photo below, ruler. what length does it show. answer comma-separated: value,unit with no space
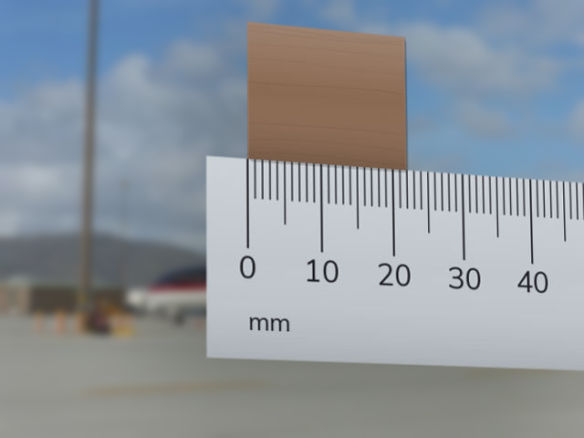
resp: 22,mm
